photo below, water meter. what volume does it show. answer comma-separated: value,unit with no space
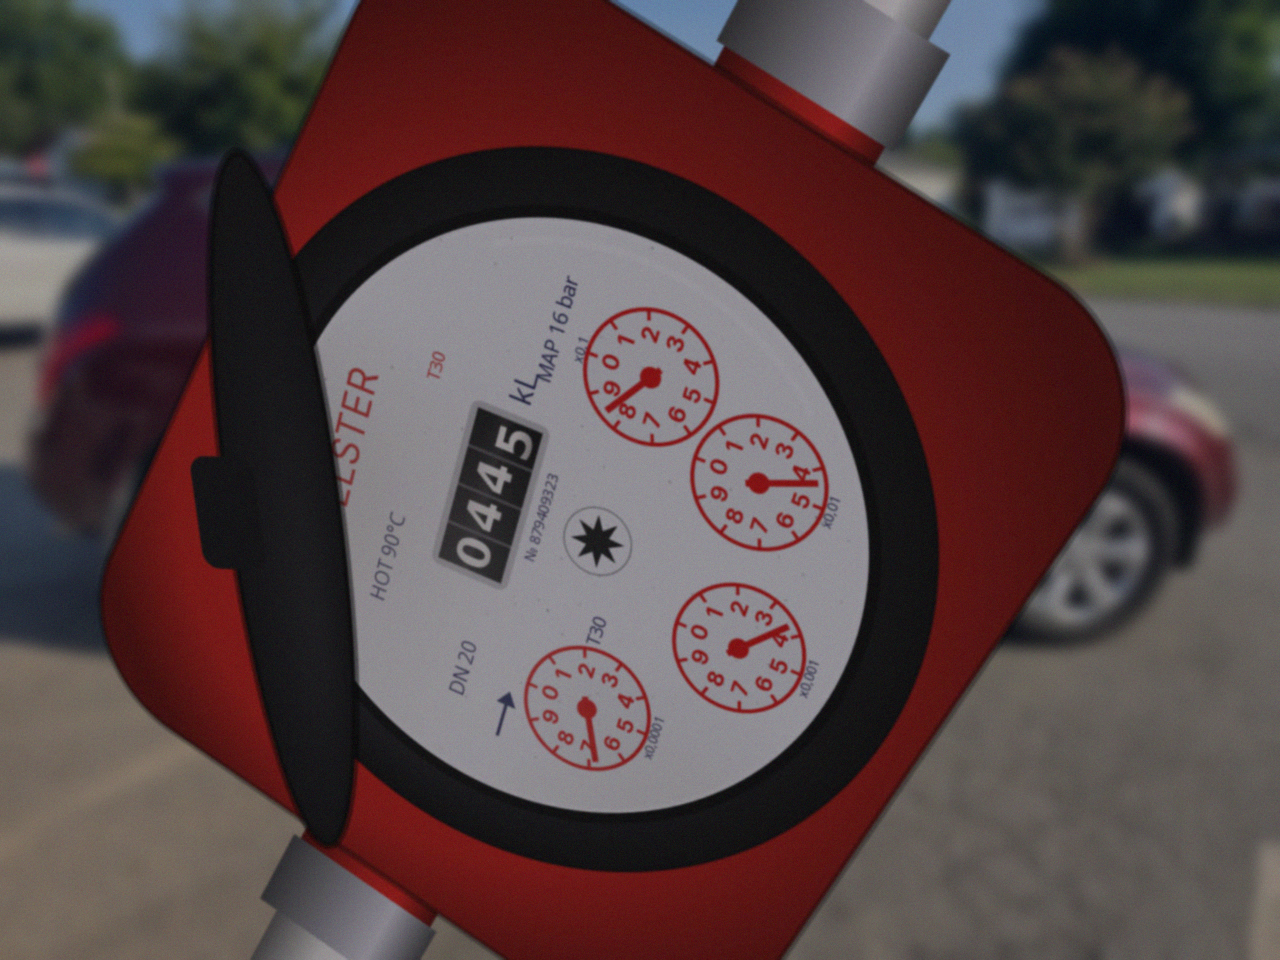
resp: 444.8436,kL
